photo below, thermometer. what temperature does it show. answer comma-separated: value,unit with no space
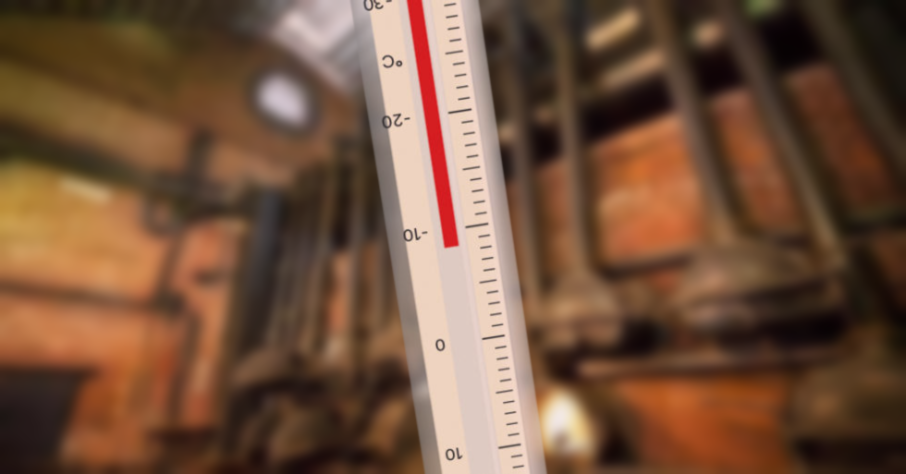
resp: -8.5,°C
